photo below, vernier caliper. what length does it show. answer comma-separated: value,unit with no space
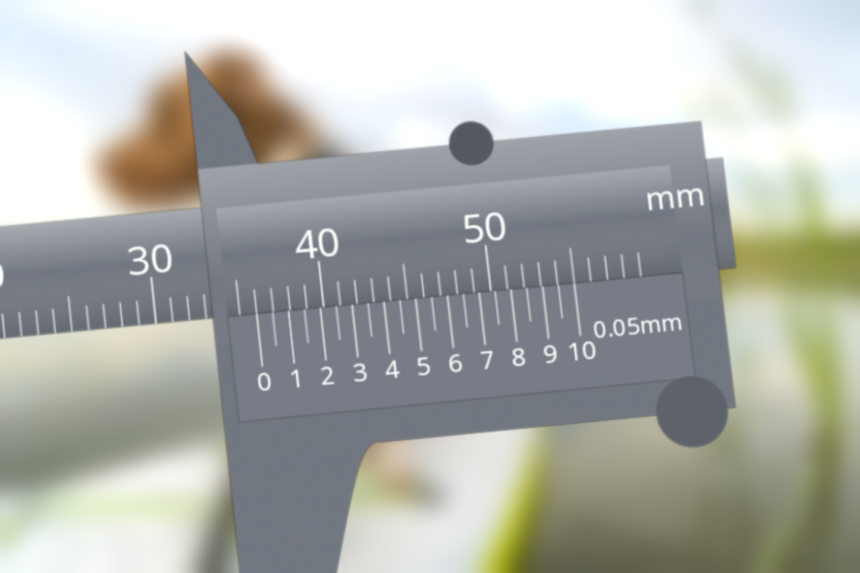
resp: 36.0,mm
